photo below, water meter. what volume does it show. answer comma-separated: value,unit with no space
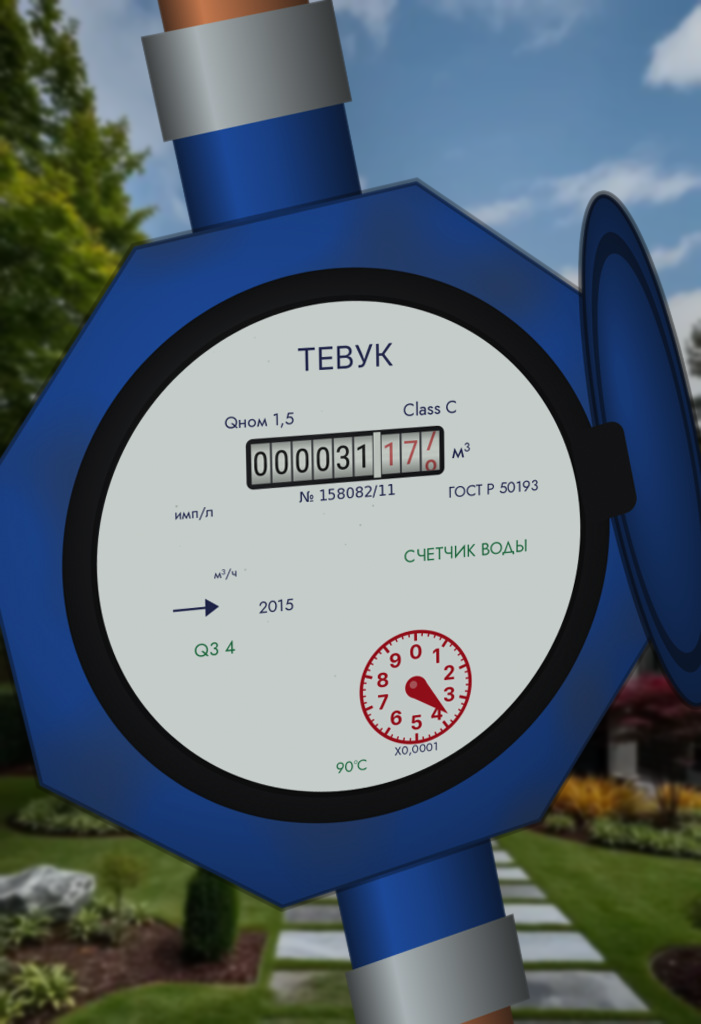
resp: 31.1773,m³
